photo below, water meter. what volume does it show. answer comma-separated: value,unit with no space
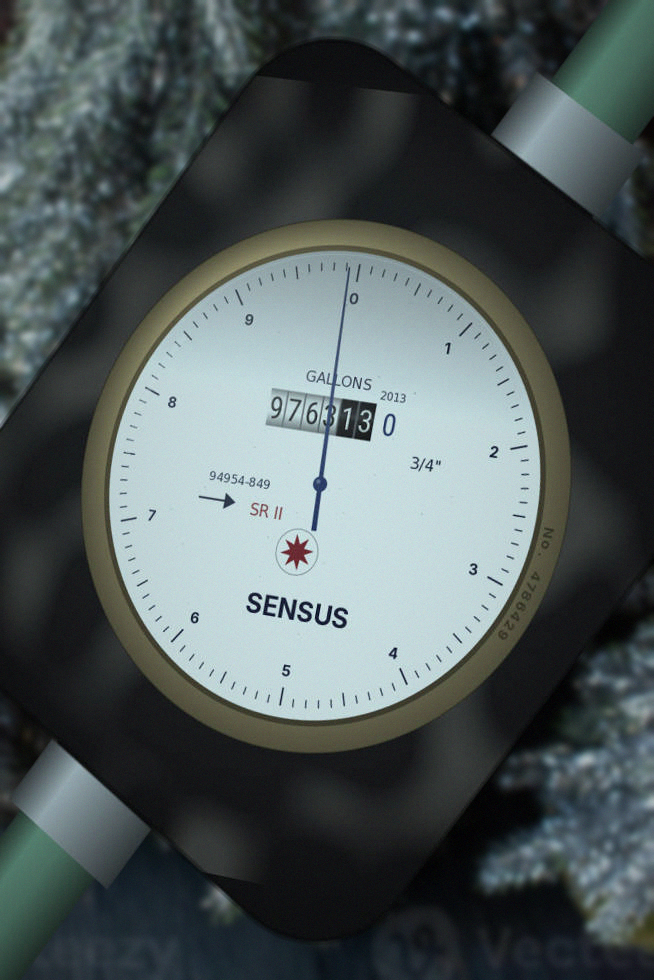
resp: 9763129.9,gal
